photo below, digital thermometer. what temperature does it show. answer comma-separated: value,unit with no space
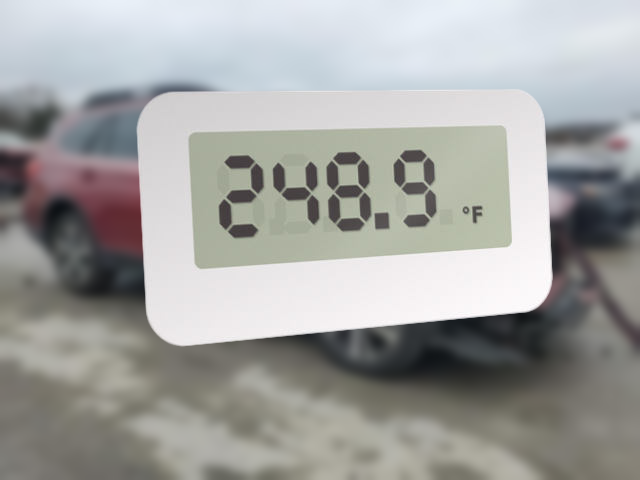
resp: 248.9,°F
